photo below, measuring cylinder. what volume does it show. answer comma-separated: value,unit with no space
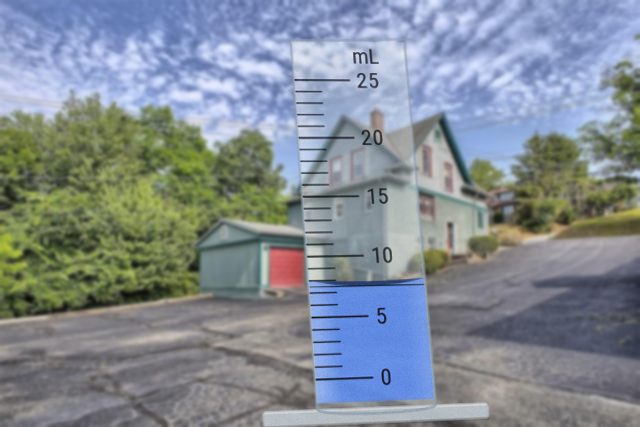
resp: 7.5,mL
